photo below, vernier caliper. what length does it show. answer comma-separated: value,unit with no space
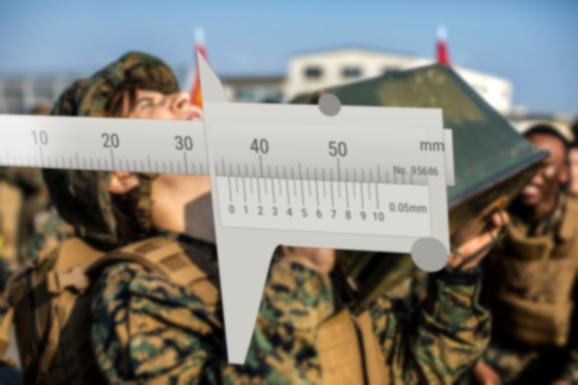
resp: 35.6,mm
